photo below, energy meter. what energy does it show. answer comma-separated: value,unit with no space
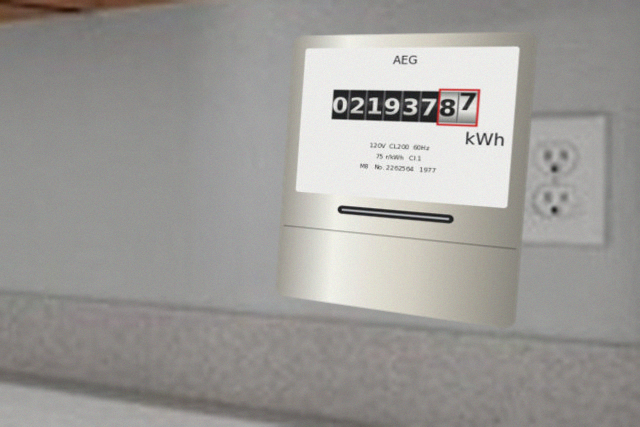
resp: 21937.87,kWh
